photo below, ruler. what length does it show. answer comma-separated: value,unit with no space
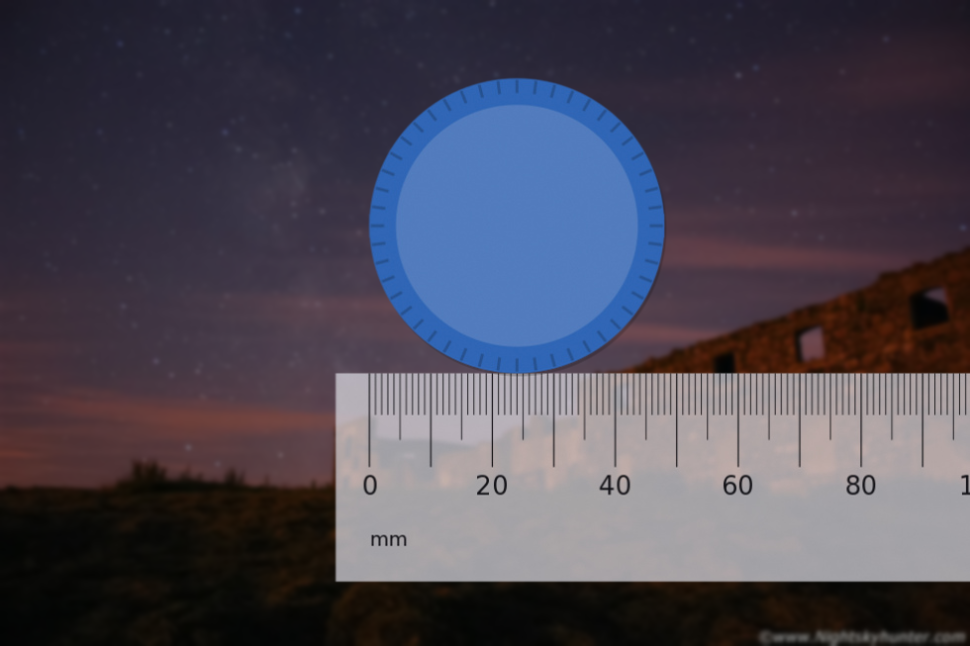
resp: 48,mm
